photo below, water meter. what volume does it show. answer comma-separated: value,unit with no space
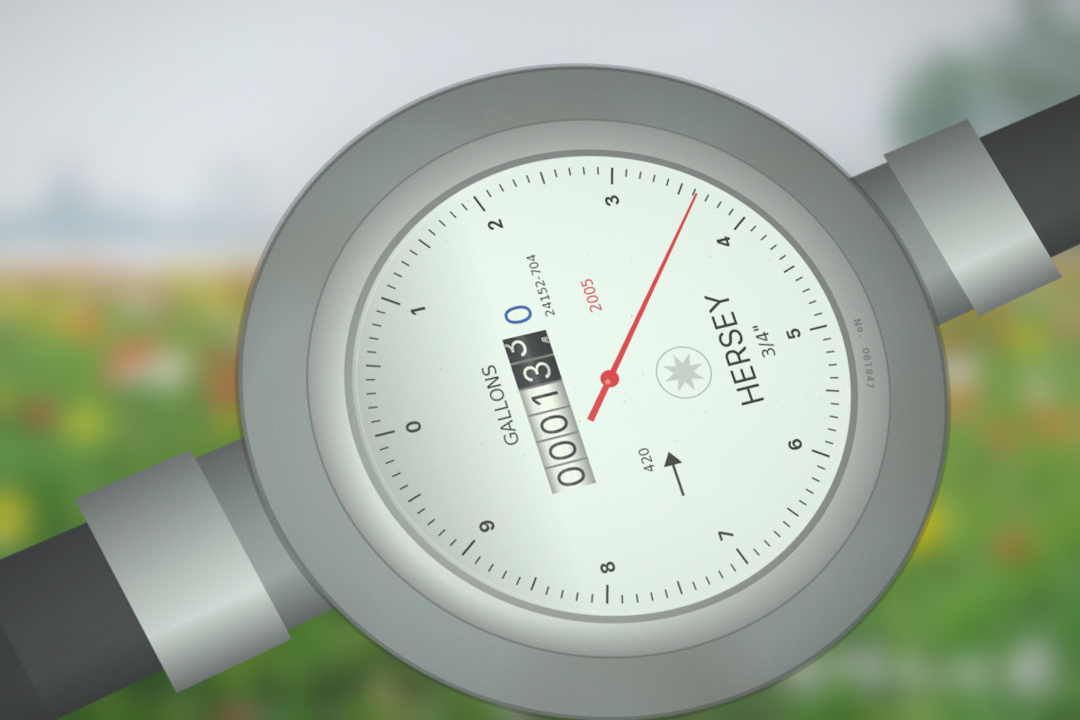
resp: 1333.6,gal
